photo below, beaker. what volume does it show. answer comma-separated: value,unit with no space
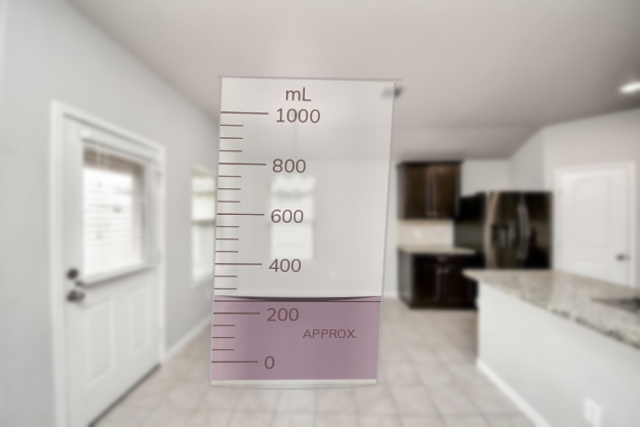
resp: 250,mL
